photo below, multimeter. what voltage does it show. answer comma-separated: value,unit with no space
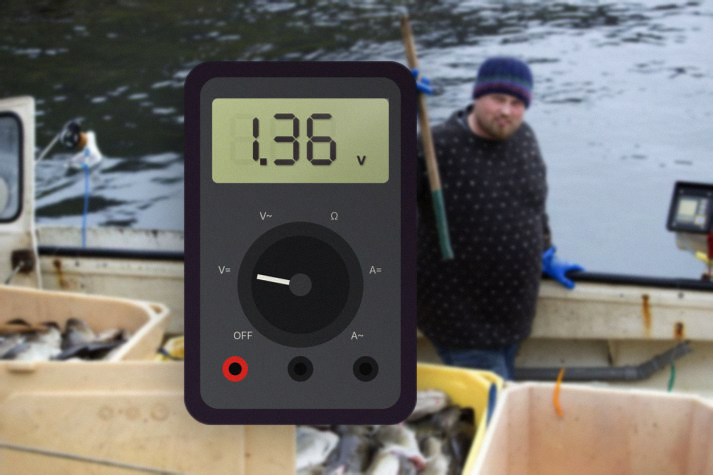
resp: 1.36,V
